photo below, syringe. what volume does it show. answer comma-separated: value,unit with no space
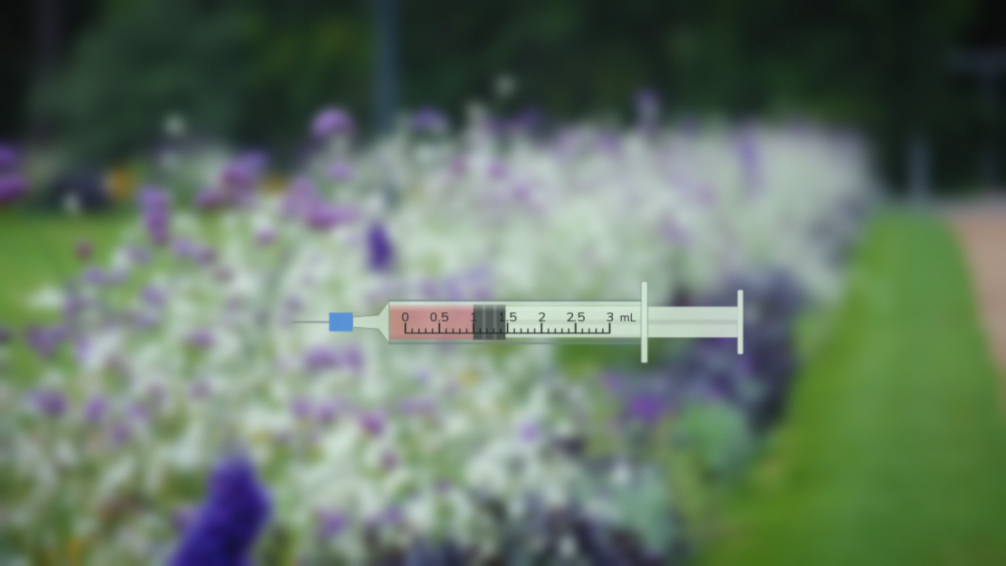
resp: 1,mL
